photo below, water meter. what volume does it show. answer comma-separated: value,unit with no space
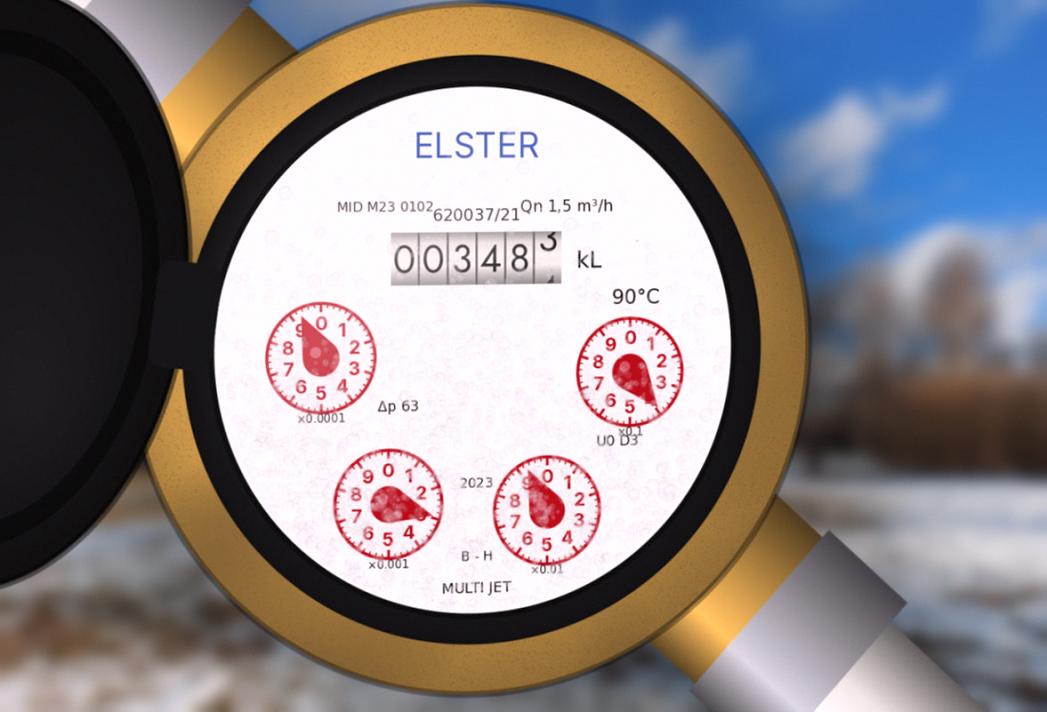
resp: 3483.3929,kL
